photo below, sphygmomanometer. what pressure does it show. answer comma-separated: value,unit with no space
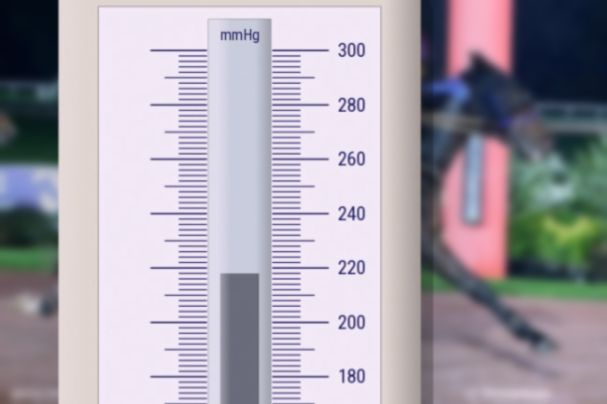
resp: 218,mmHg
